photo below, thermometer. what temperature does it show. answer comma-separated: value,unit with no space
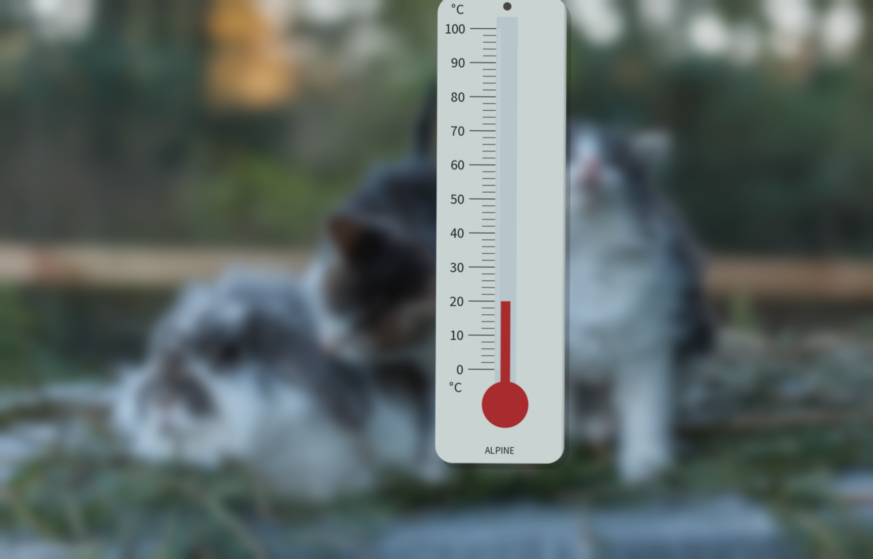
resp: 20,°C
